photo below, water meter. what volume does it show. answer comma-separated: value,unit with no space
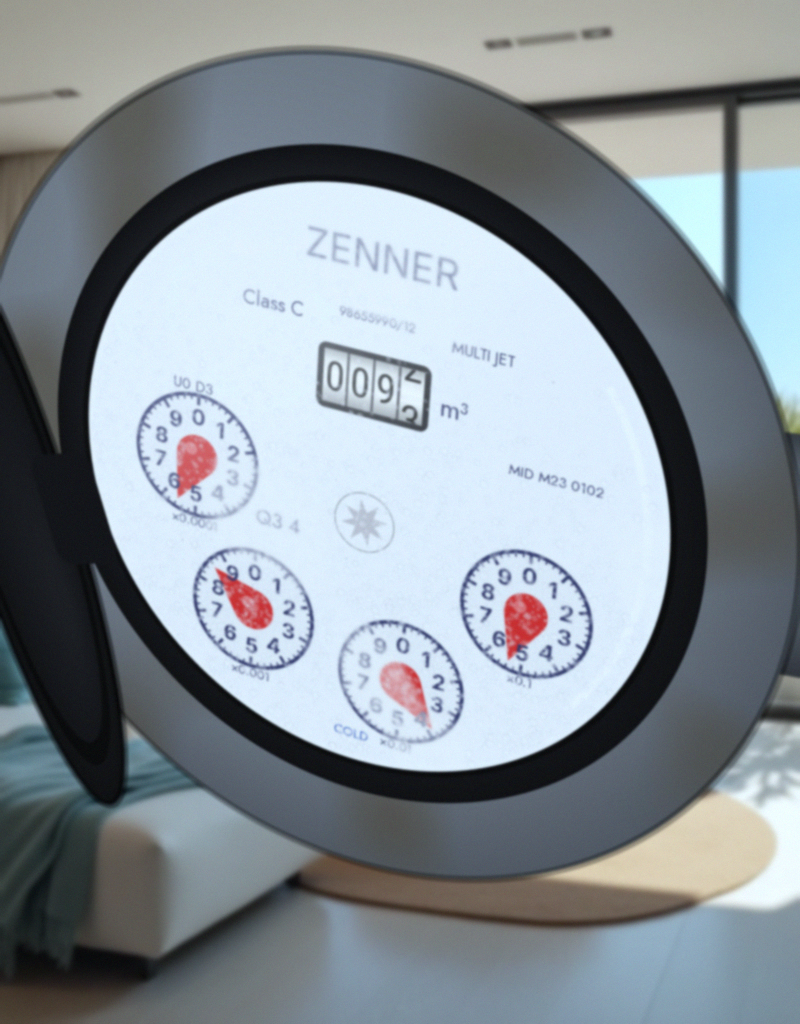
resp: 92.5385,m³
